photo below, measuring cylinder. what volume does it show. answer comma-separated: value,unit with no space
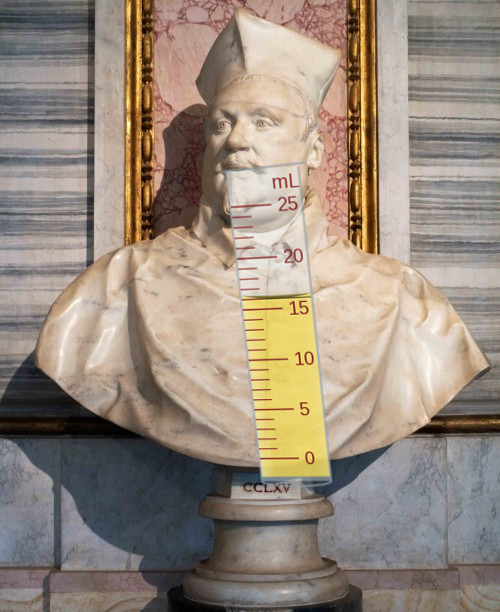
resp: 16,mL
